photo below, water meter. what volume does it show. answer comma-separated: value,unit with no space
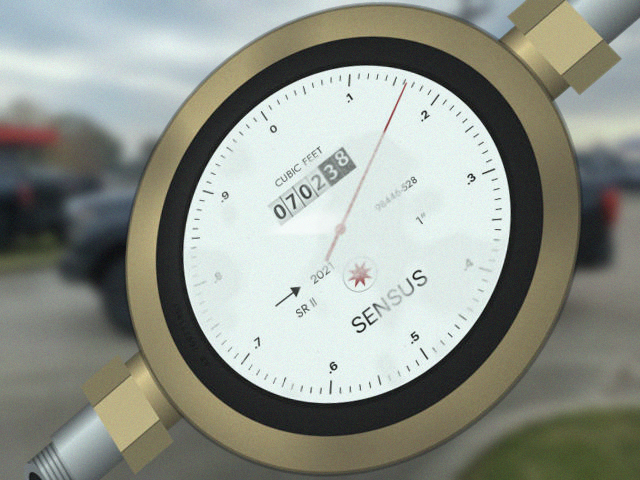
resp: 70238.16,ft³
